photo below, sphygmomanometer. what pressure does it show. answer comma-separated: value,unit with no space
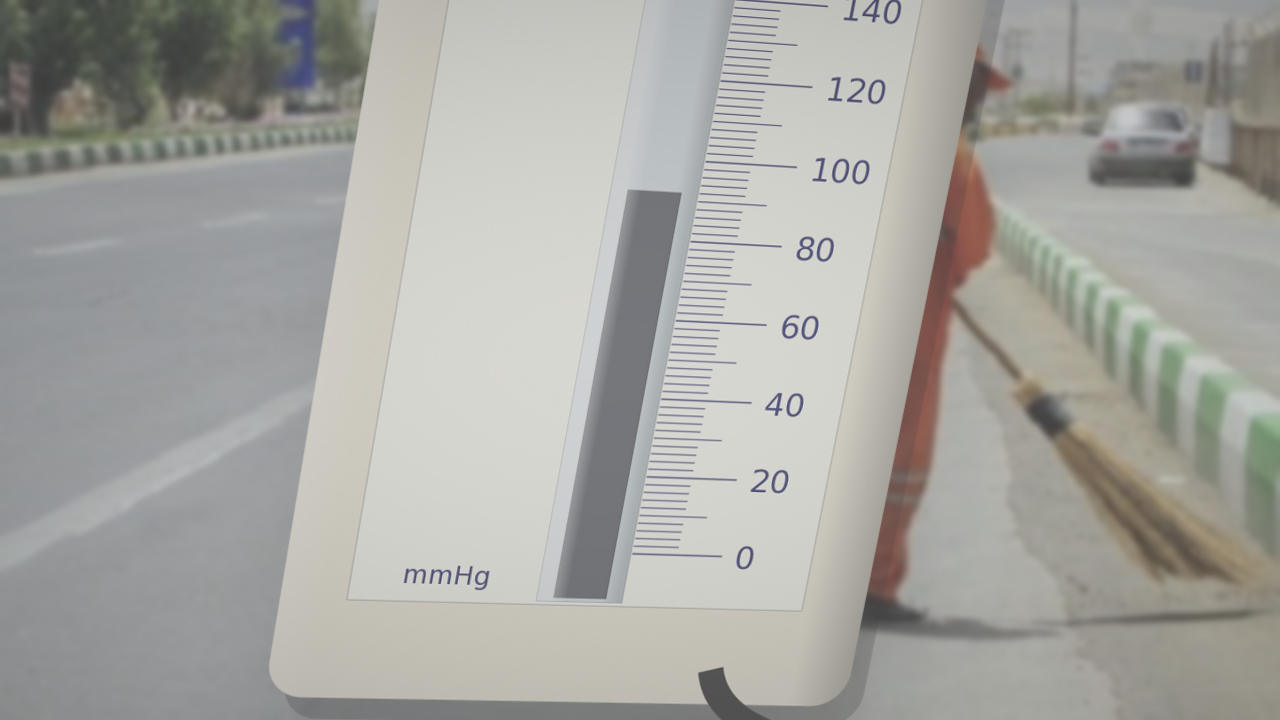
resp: 92,mmHg
